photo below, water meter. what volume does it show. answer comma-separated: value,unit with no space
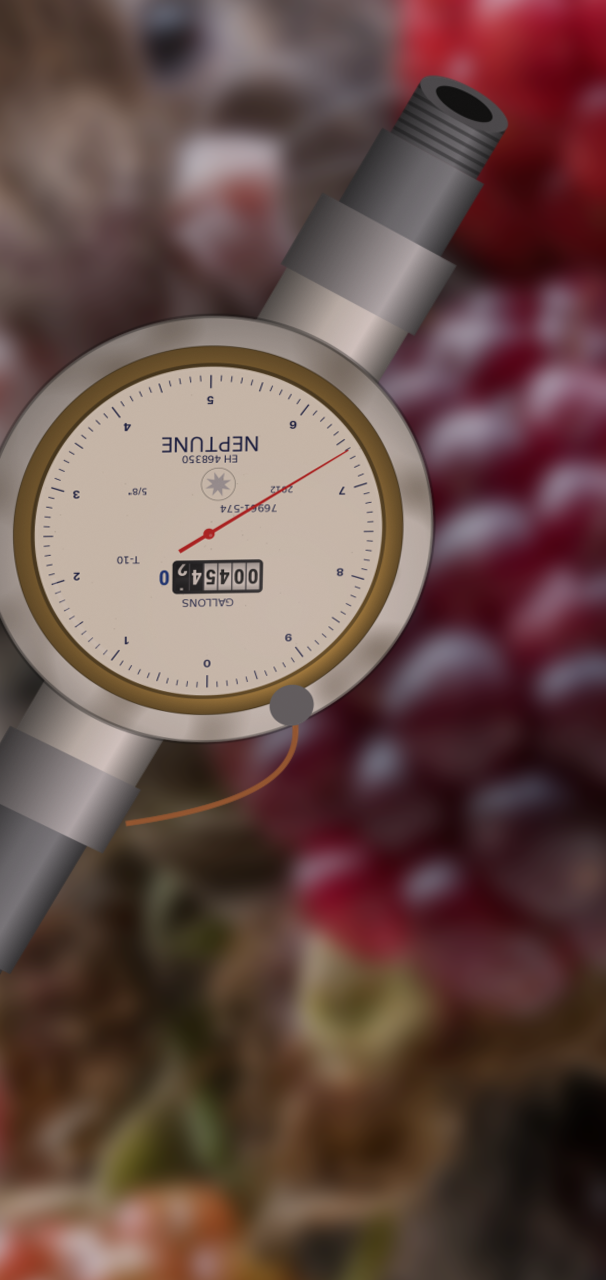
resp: 45416.6,gal
